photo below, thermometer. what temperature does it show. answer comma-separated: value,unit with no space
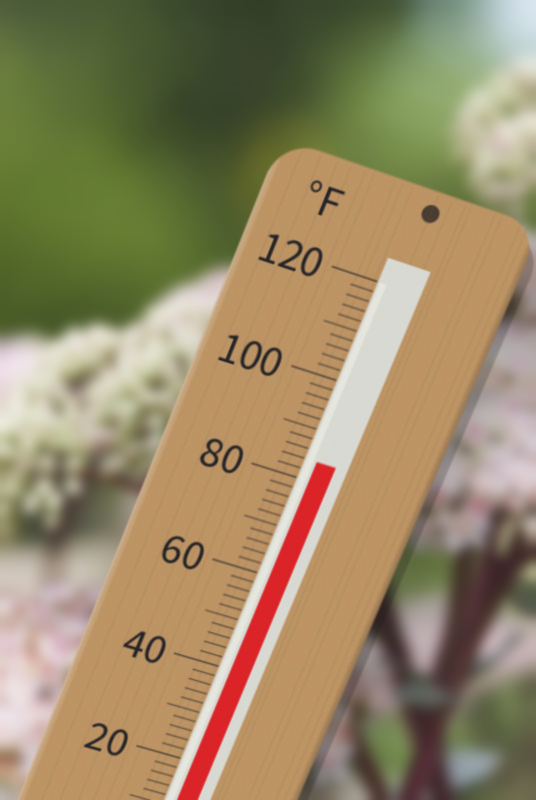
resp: 84,°F
